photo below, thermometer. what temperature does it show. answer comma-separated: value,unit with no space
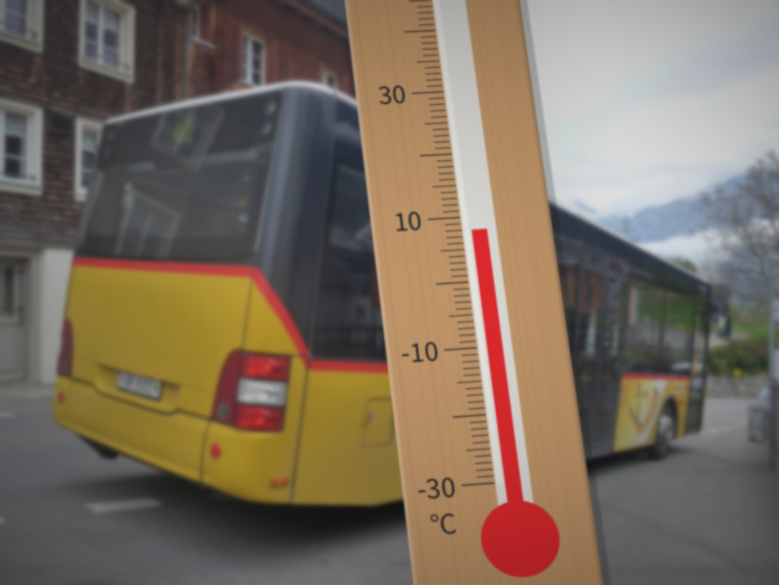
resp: 8,°C
